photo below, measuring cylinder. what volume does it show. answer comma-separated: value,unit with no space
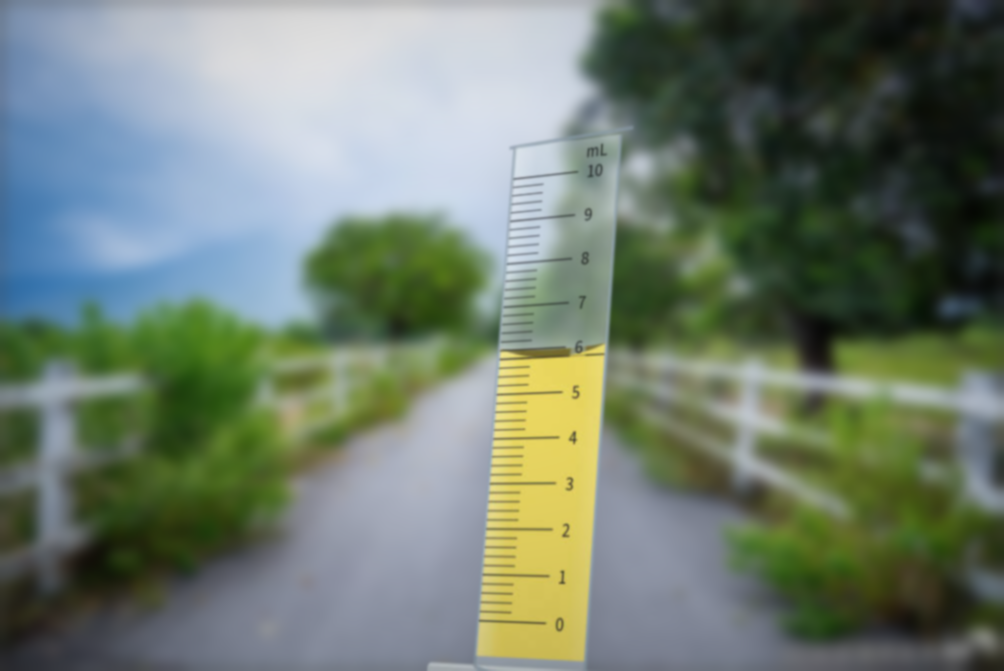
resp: 5.8,mL
